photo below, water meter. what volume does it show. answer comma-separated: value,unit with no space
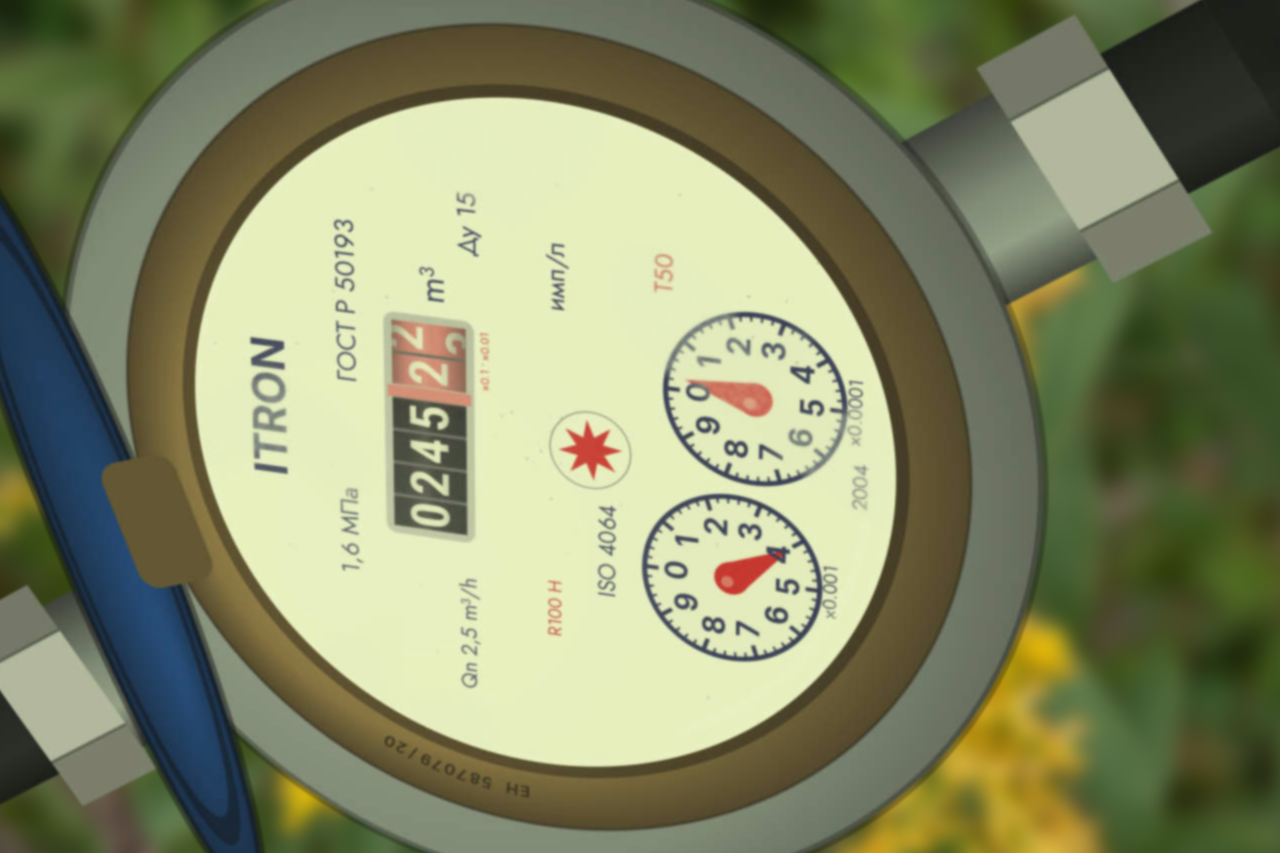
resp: 245.2240,m³
